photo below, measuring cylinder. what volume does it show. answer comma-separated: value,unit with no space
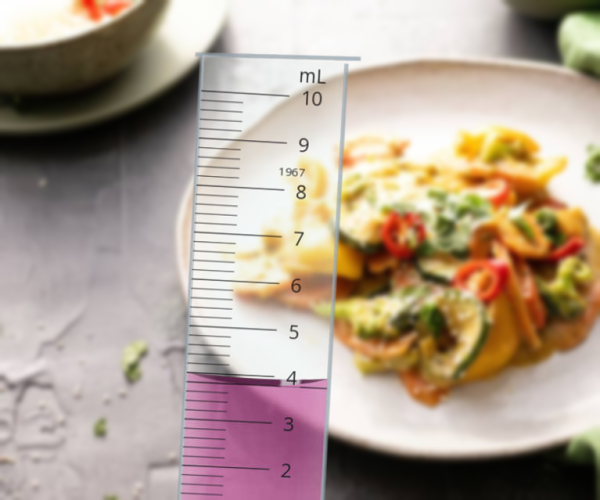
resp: 3.8,mL
